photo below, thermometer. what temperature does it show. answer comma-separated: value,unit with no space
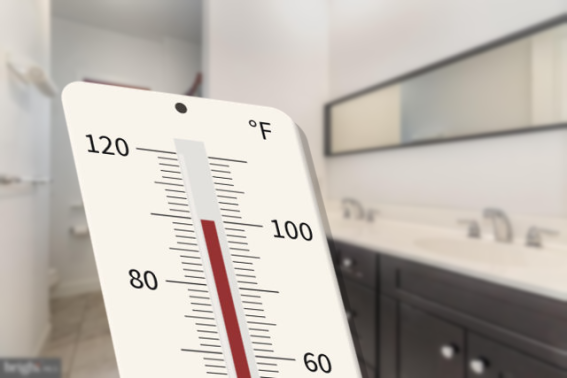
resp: 100,°F
